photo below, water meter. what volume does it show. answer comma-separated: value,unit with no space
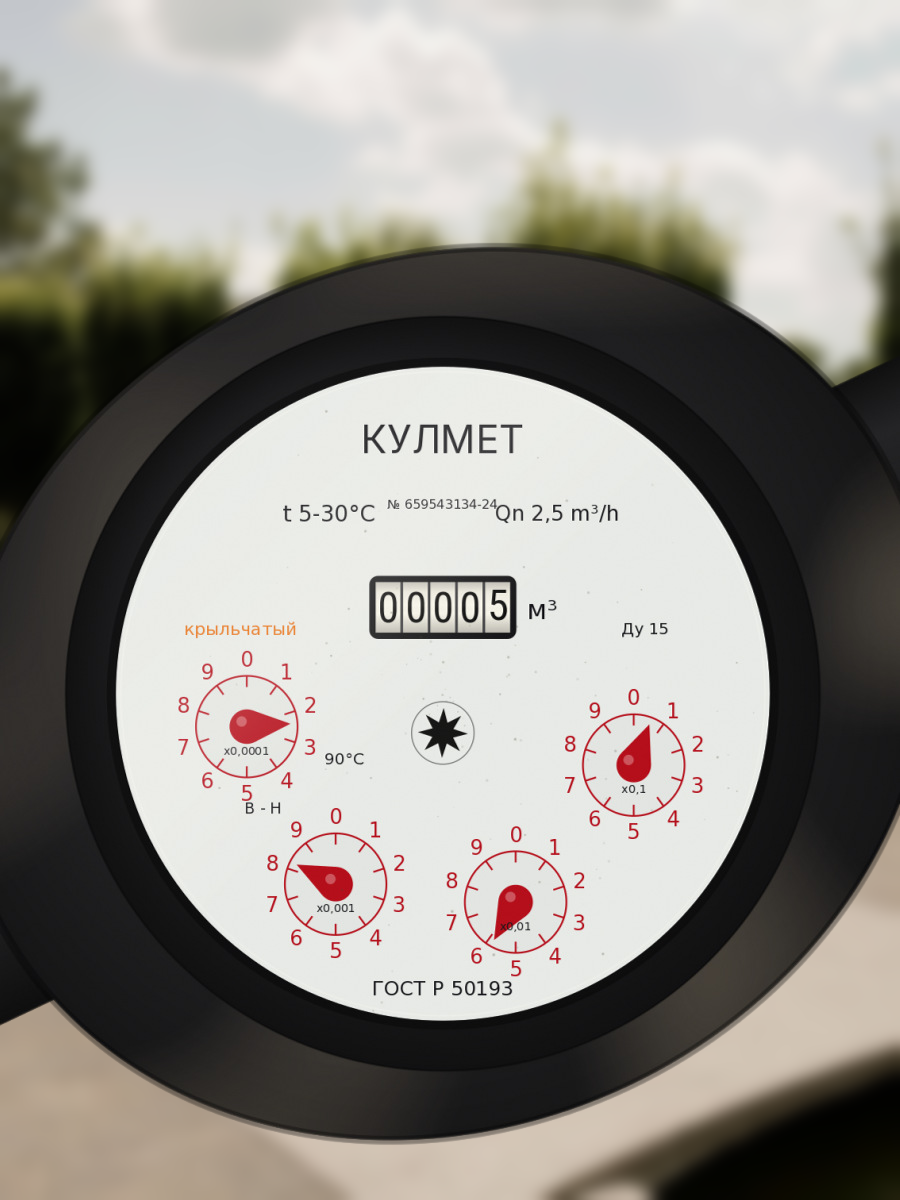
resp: 5.0582,m³
